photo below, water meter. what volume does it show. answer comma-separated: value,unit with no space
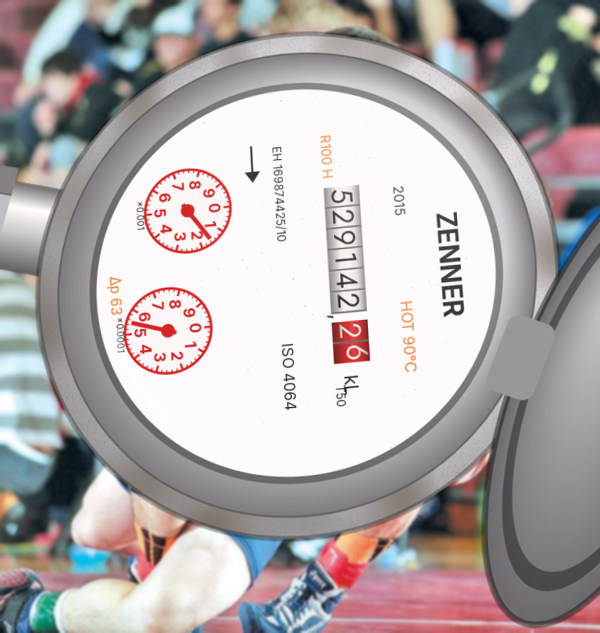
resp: 529142.2615,kL
